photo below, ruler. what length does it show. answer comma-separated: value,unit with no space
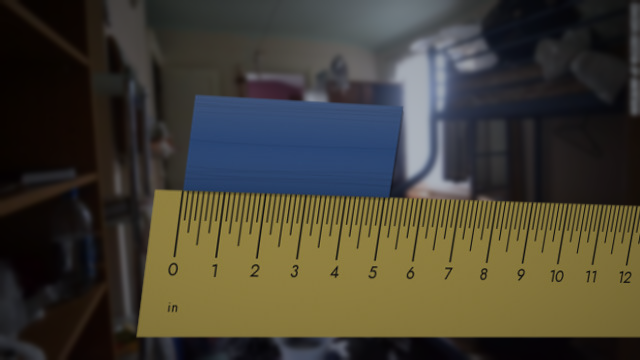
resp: 5.125,in
